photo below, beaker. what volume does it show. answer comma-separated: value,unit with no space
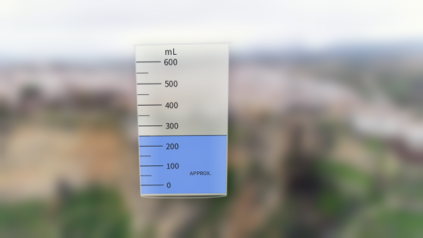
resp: 250,mL
